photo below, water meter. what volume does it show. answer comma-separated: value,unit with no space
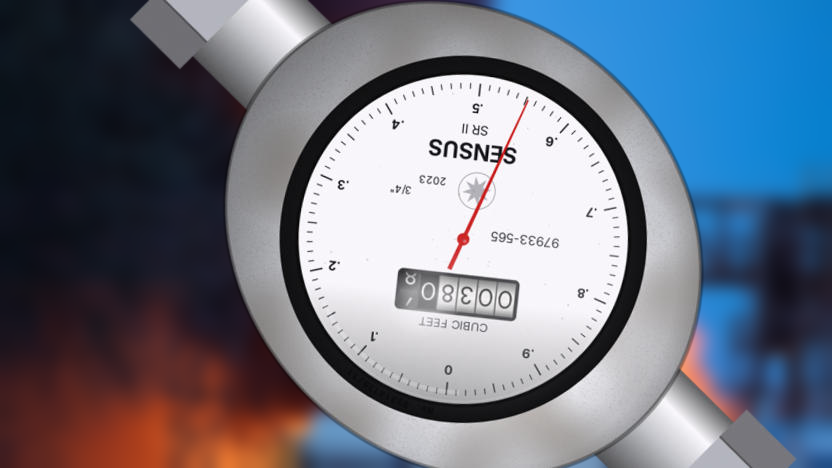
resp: 3807.55,ft³
